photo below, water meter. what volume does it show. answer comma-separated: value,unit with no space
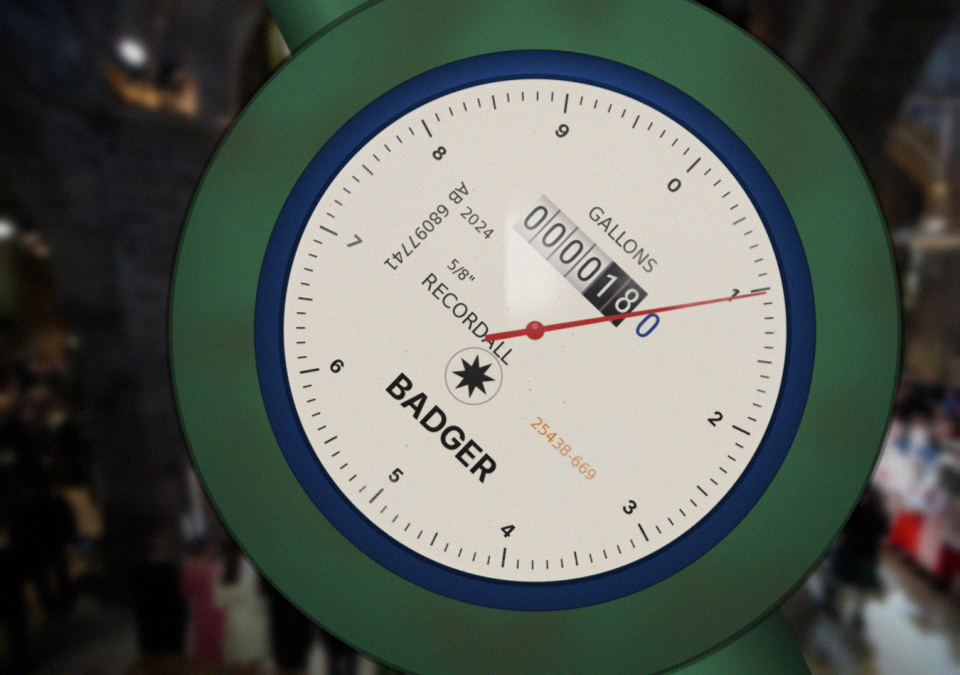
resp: 181.0,gal
